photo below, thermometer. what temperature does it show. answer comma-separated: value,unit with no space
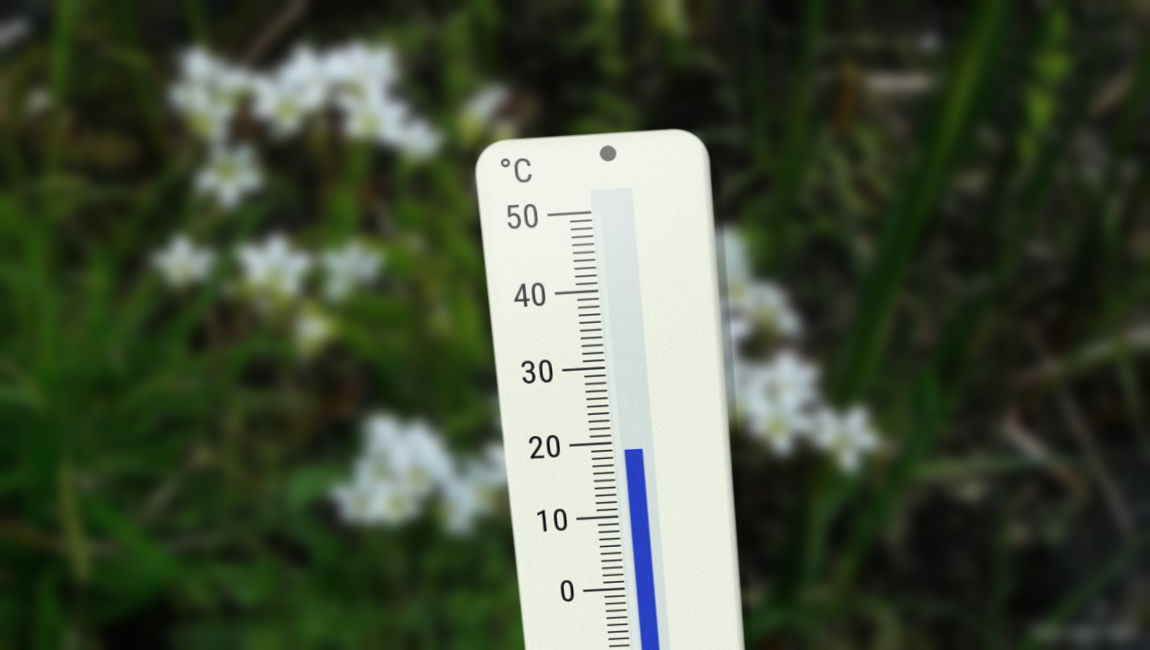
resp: 19,°C
